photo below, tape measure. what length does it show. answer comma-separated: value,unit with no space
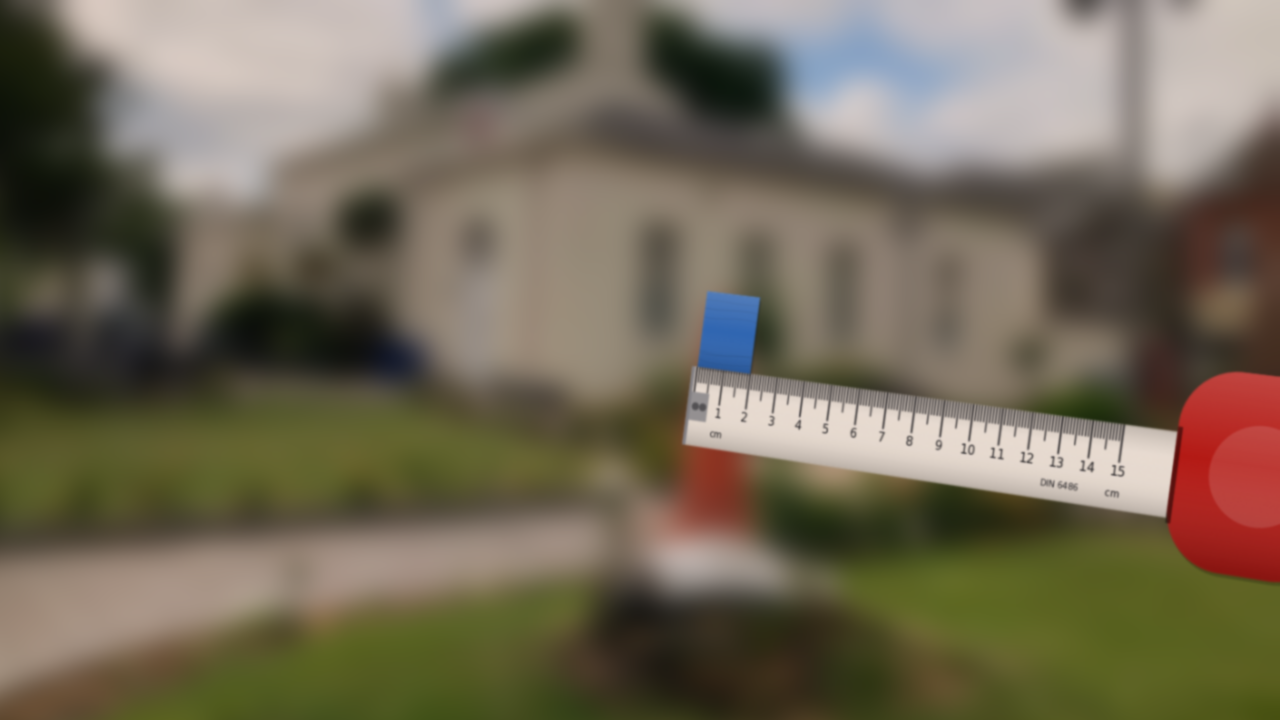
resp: 2,cm
